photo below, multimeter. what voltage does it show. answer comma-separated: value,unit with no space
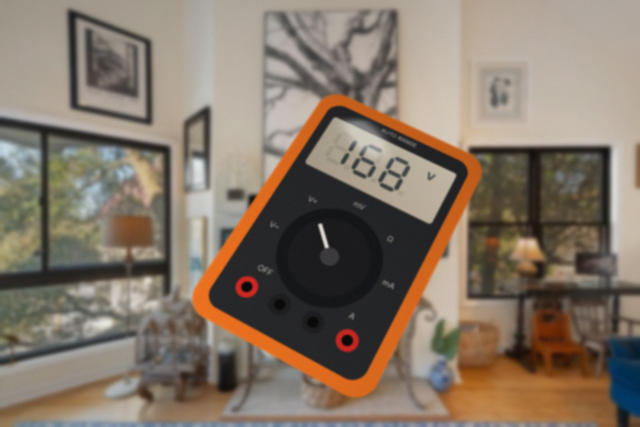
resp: 168,V
